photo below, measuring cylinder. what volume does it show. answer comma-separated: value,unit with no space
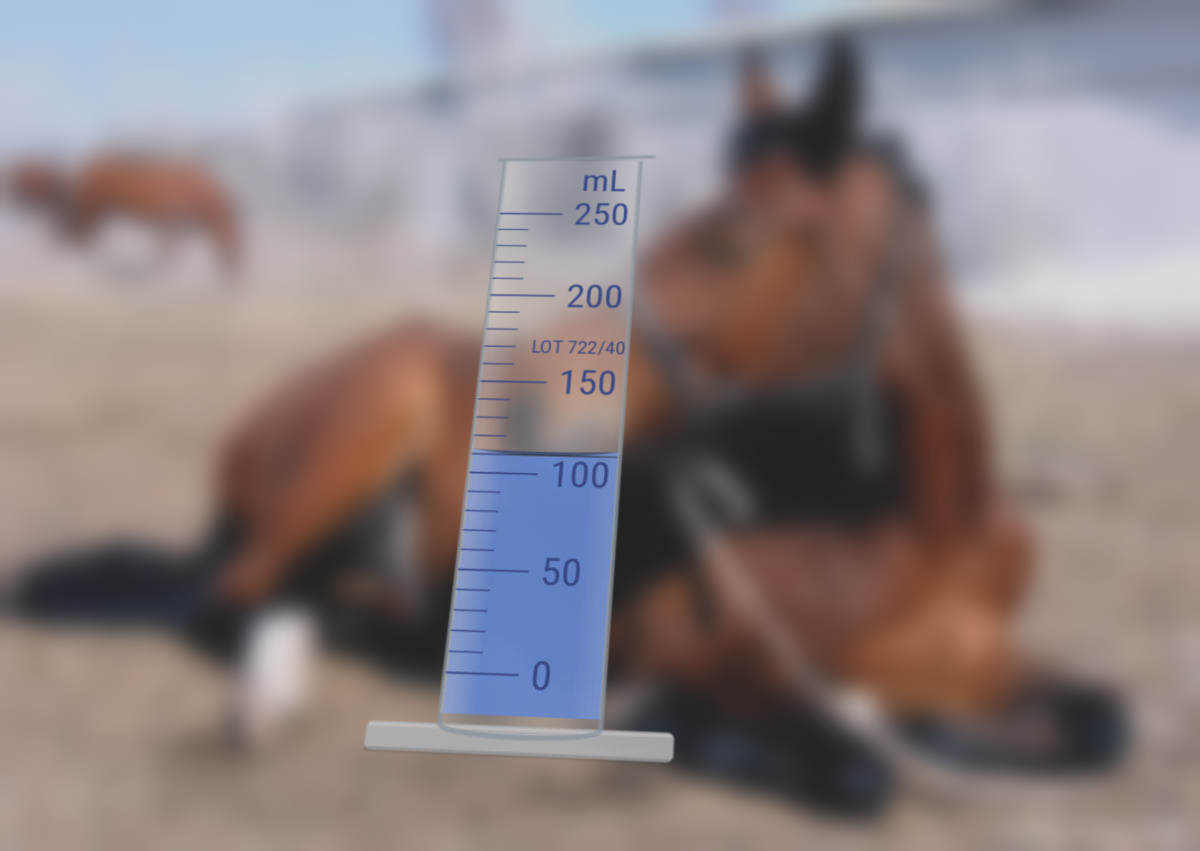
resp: 110,mL
